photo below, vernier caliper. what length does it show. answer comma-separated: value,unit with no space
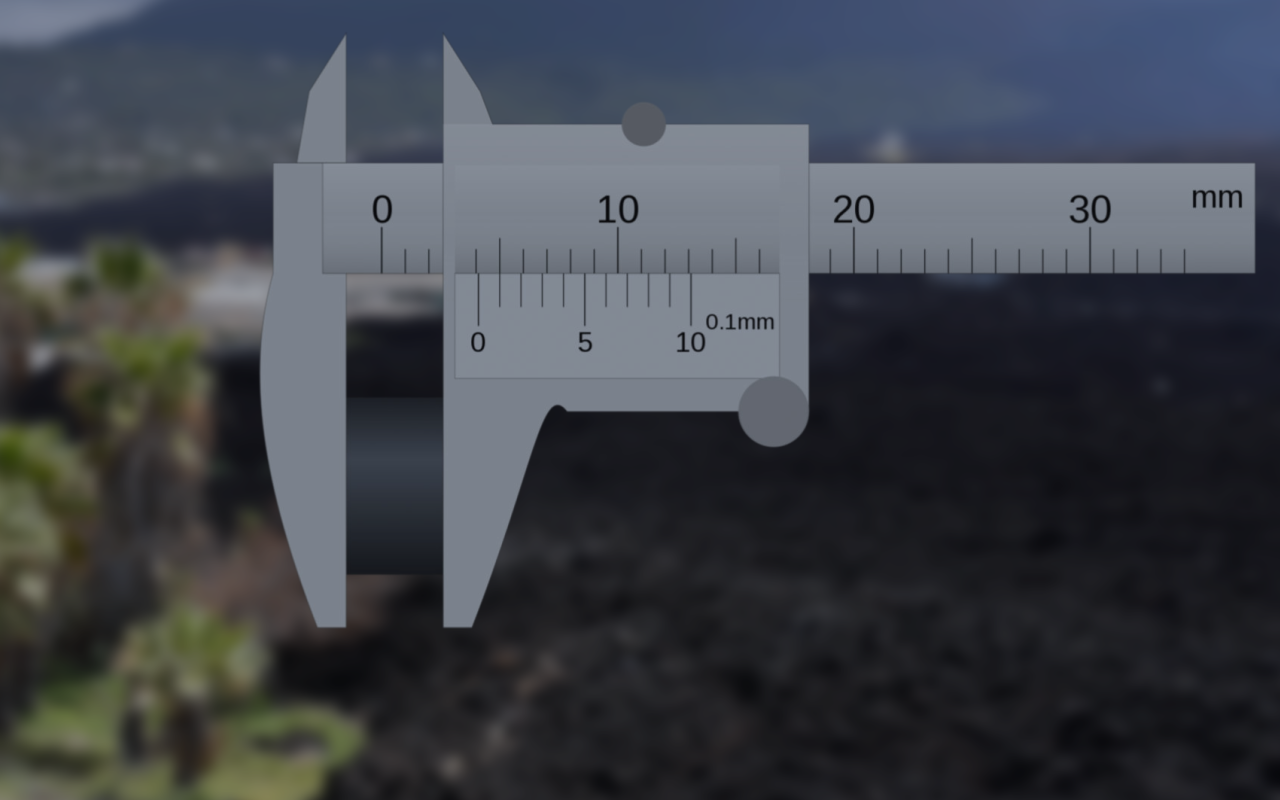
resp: 4.1,mm
